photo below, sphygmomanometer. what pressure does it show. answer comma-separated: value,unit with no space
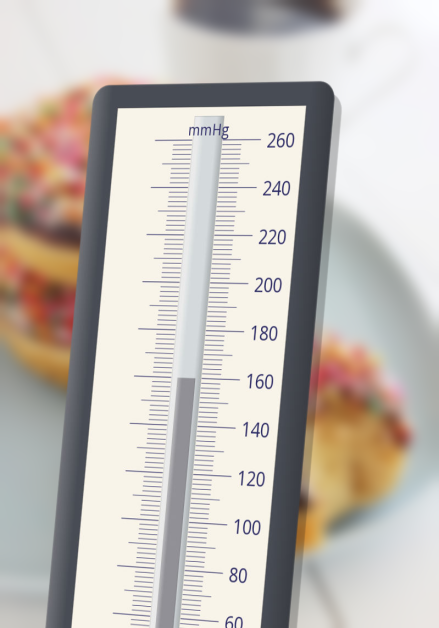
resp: 160,mmHg
